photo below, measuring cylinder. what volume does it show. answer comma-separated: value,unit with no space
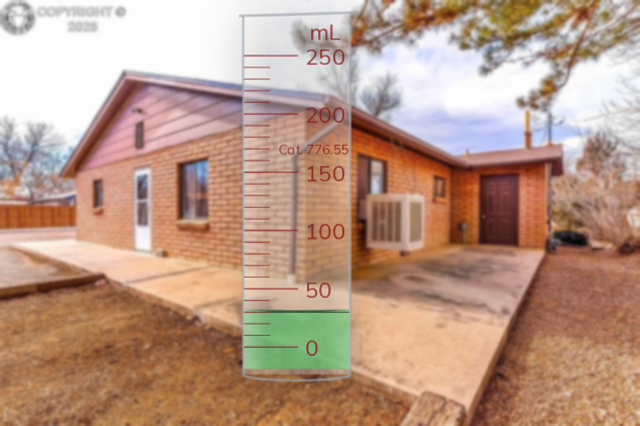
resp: 30,mL
